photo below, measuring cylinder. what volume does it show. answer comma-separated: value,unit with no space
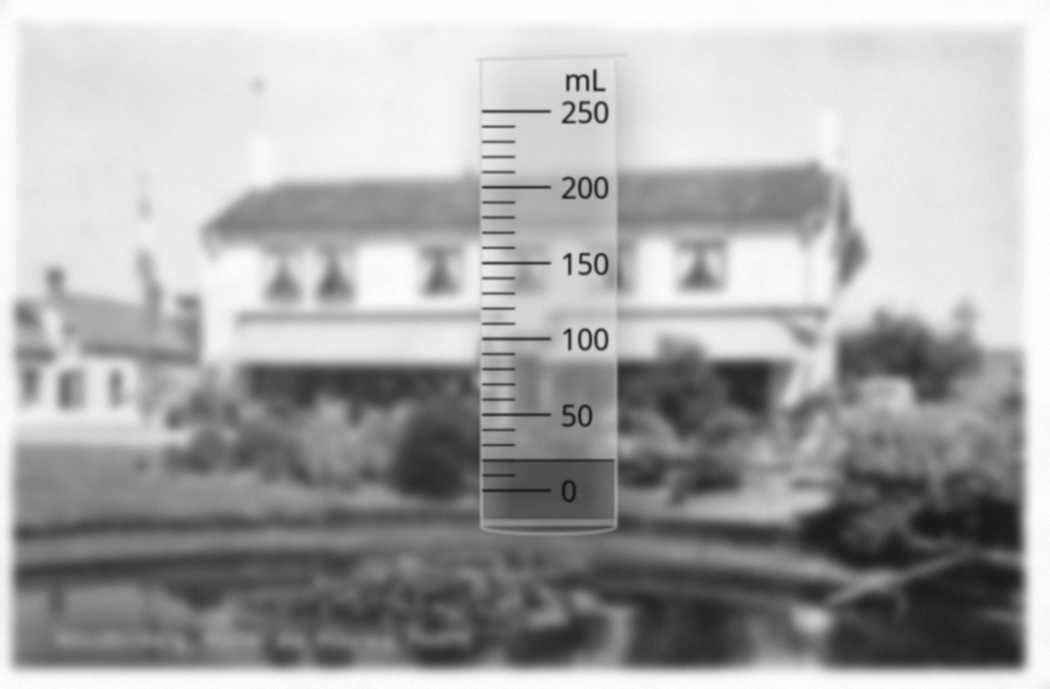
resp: 20,mL
